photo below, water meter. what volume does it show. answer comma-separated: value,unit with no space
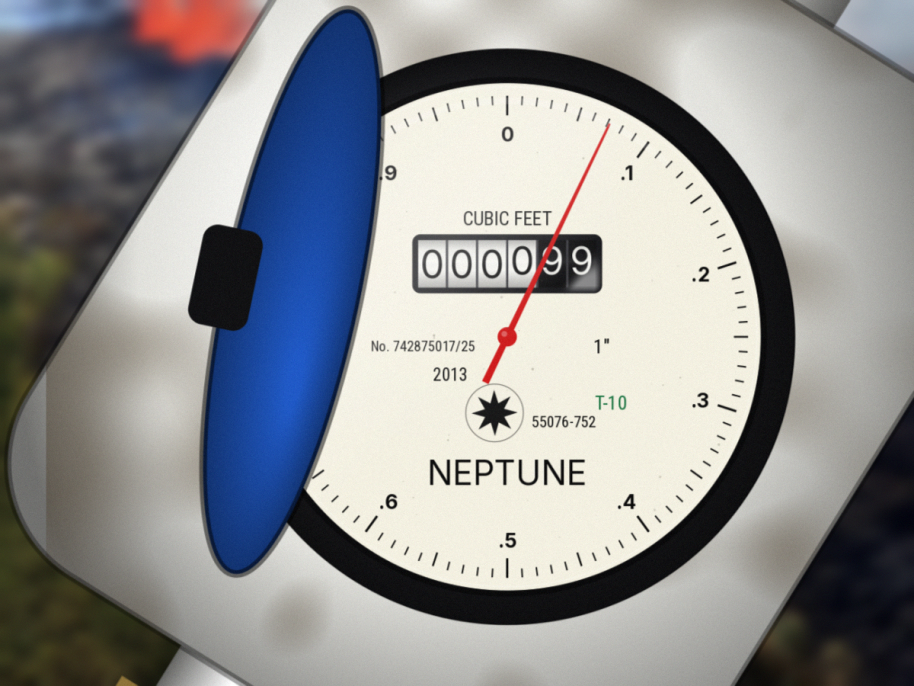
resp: 99.07,ft³
